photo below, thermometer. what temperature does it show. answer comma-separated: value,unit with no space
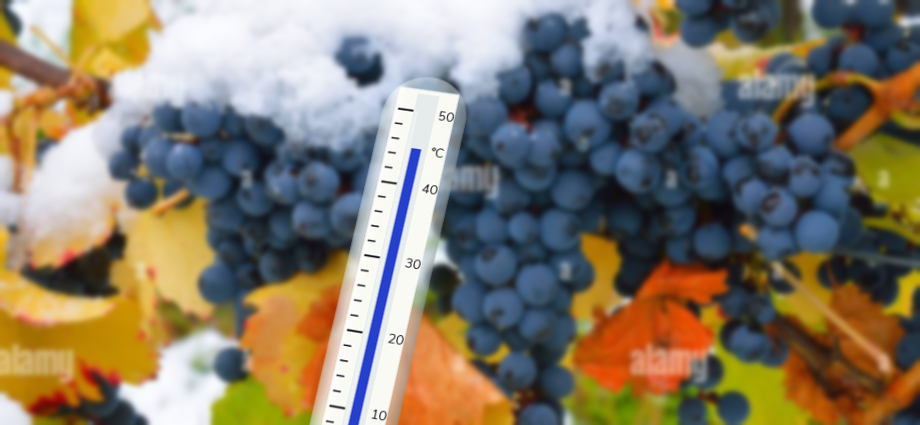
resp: 45,°C
